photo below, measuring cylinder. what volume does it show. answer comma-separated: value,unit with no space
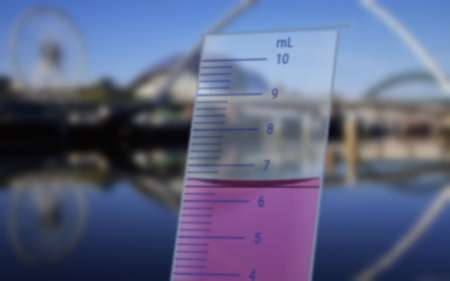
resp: 6.4,mL
